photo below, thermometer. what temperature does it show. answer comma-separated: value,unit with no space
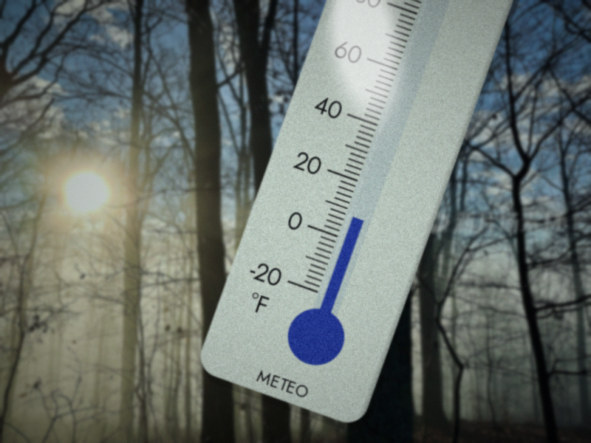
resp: 8,°F
